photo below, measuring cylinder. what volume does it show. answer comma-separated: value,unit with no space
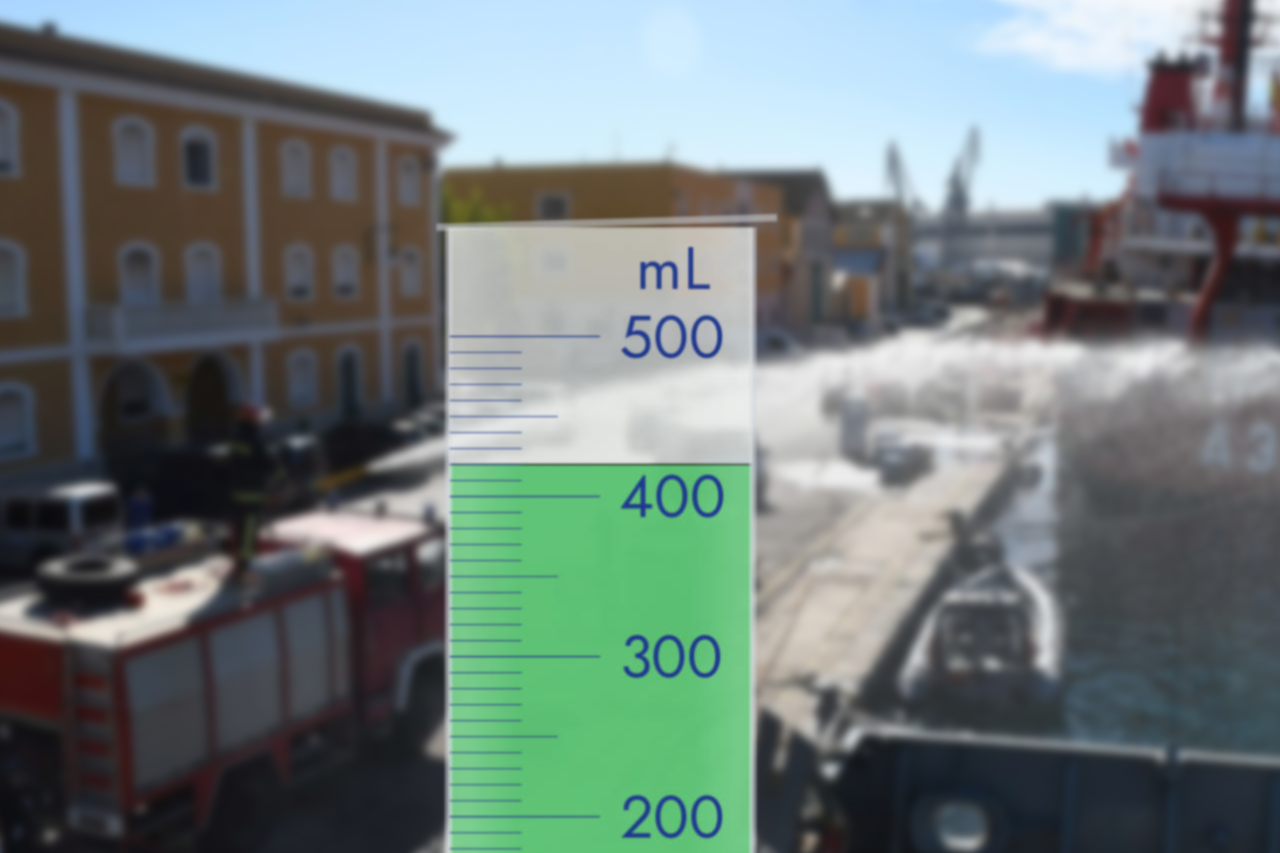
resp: 420,mL
